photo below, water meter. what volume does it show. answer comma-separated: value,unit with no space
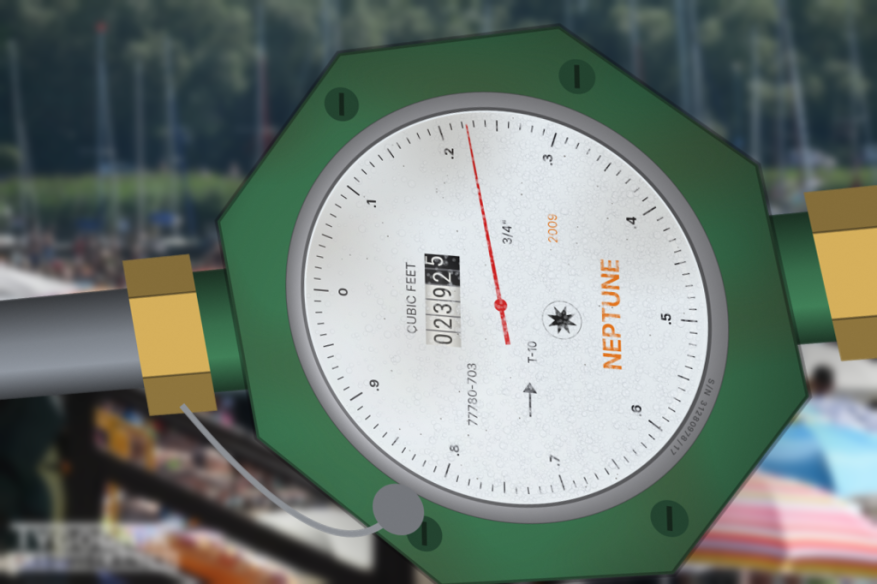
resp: 23925.22,ft³
